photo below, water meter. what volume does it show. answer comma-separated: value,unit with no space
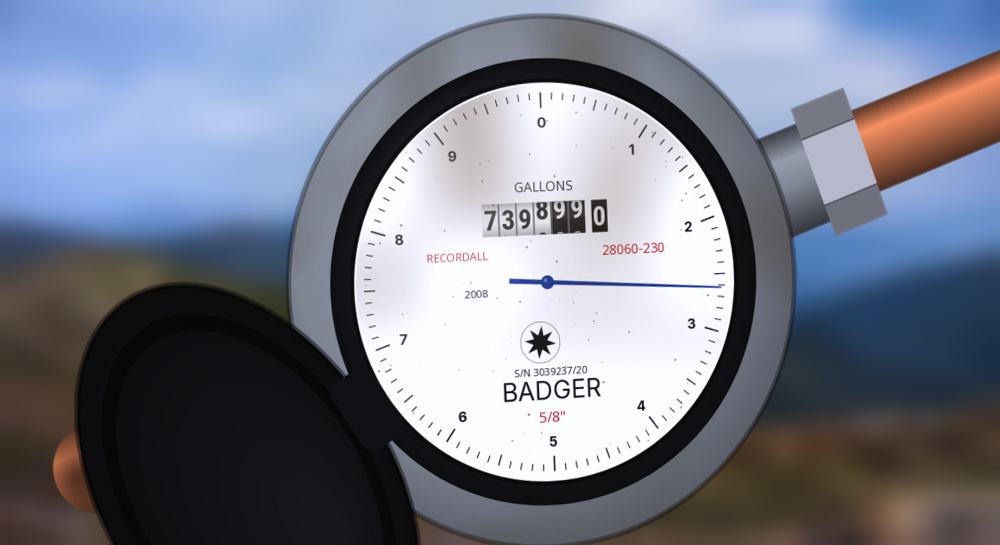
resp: 7398992.6,gal
